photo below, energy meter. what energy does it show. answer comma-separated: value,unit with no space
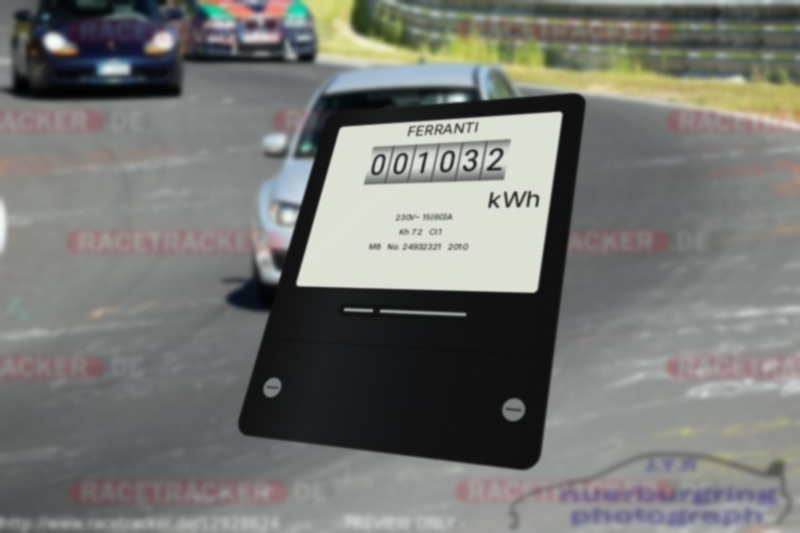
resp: 1032,kWh
